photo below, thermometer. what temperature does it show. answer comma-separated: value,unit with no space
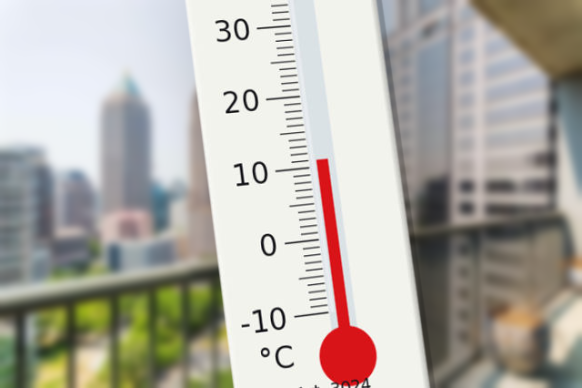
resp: 11,°C
